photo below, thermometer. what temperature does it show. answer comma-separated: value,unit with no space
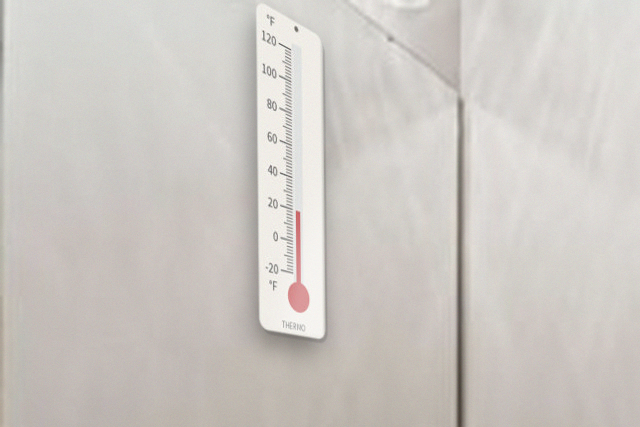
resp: 20,°F
